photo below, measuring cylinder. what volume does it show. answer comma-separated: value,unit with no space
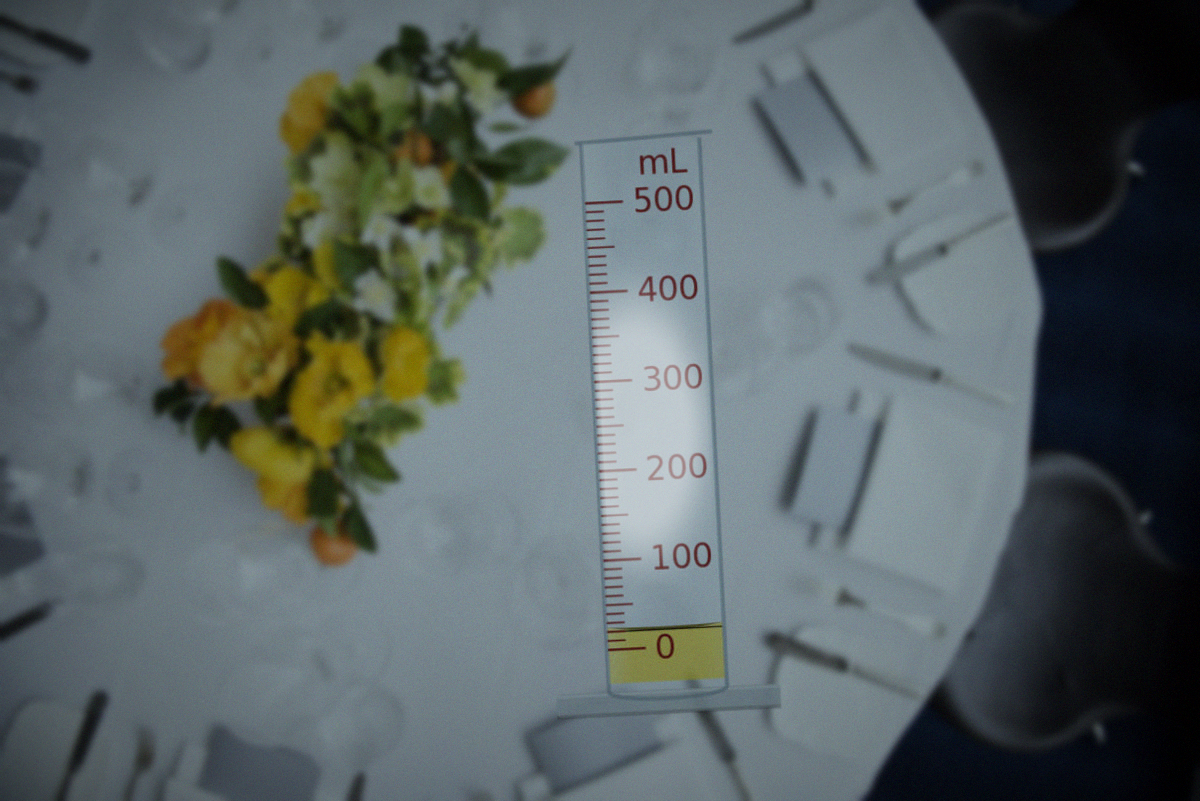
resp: 20,mL
